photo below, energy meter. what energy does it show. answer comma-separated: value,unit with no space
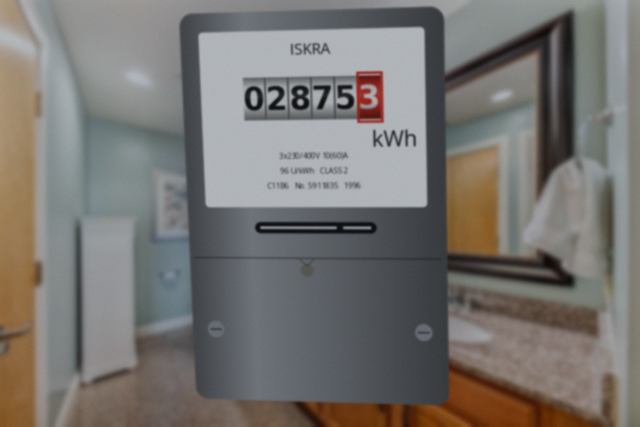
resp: 2875.3,kWh
